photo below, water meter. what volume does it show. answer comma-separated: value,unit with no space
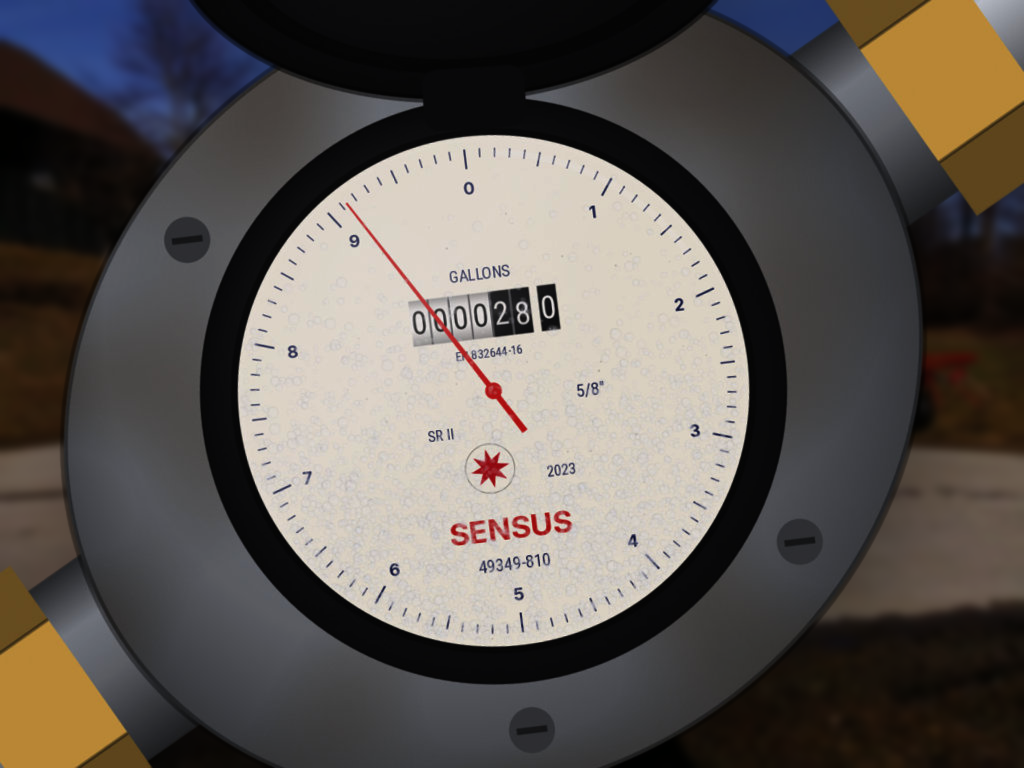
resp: 279.1,gal
